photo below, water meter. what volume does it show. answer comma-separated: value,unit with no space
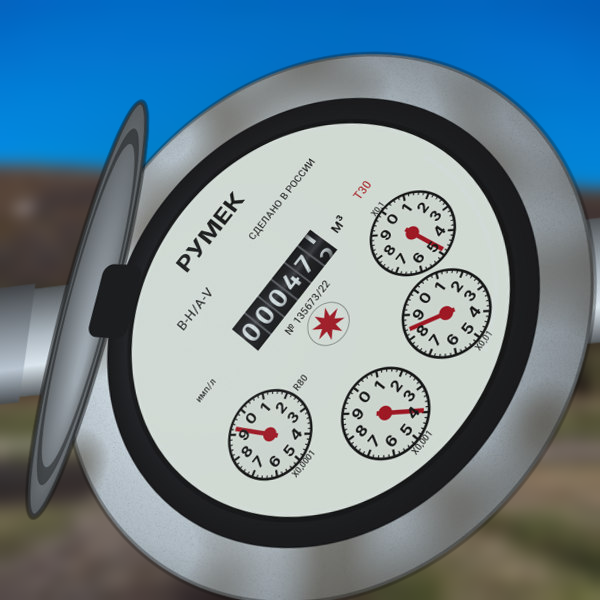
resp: 471.4839,m³
